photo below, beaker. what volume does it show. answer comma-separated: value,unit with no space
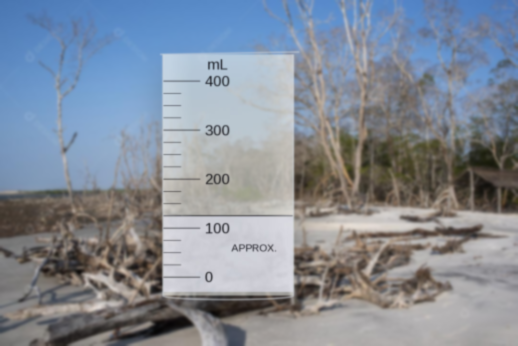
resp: 125,mL
